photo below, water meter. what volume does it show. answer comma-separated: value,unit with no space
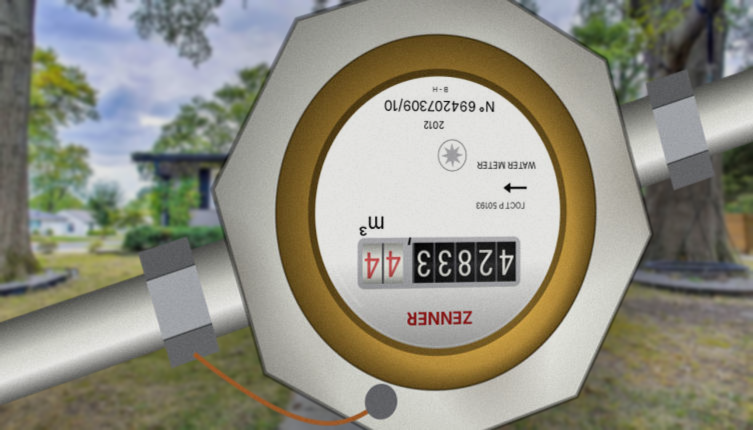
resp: 42833.44,m³
